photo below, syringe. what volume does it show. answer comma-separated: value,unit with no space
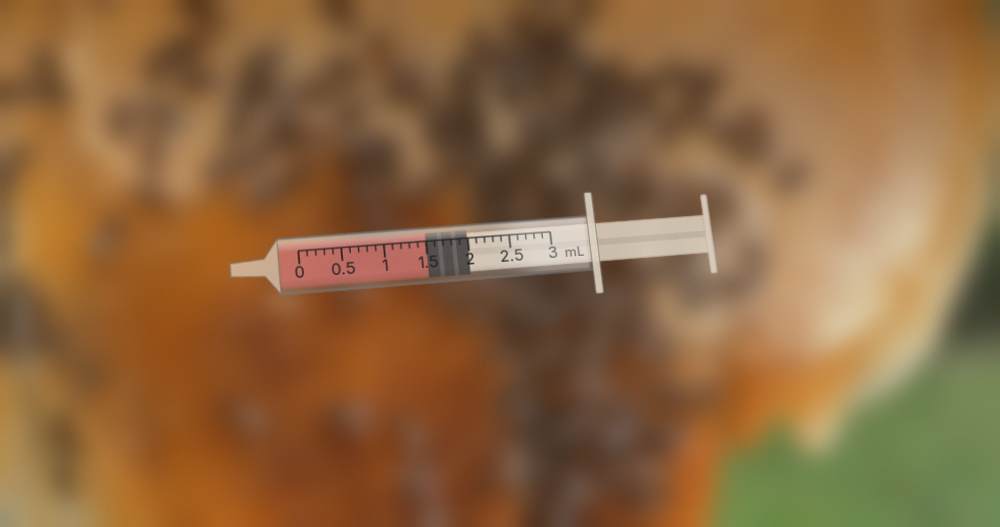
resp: 1.5,mL
